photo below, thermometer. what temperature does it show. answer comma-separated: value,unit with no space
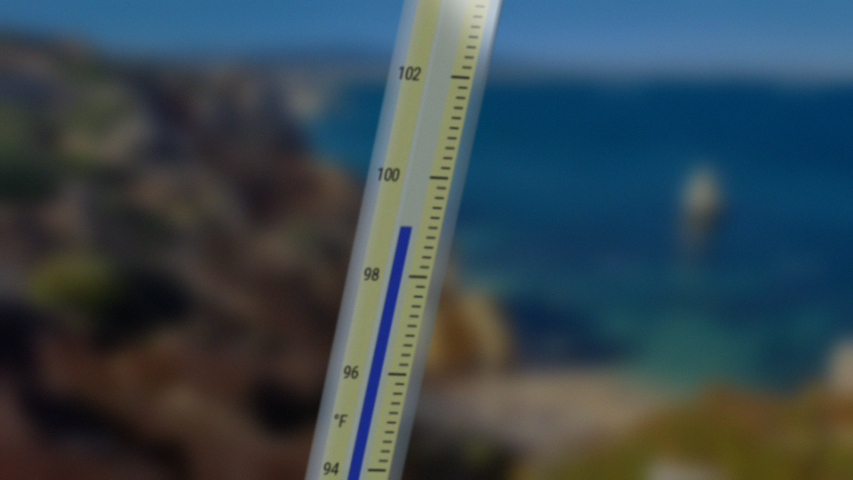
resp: 99,°F
